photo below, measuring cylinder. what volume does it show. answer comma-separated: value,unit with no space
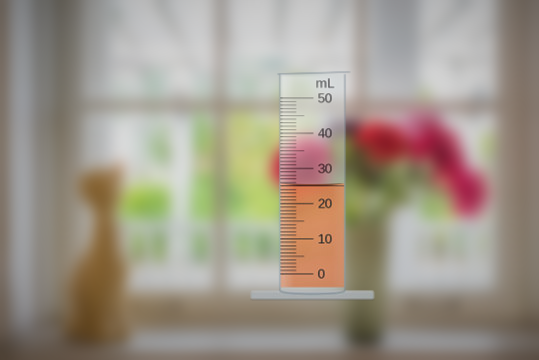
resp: 25,mL
